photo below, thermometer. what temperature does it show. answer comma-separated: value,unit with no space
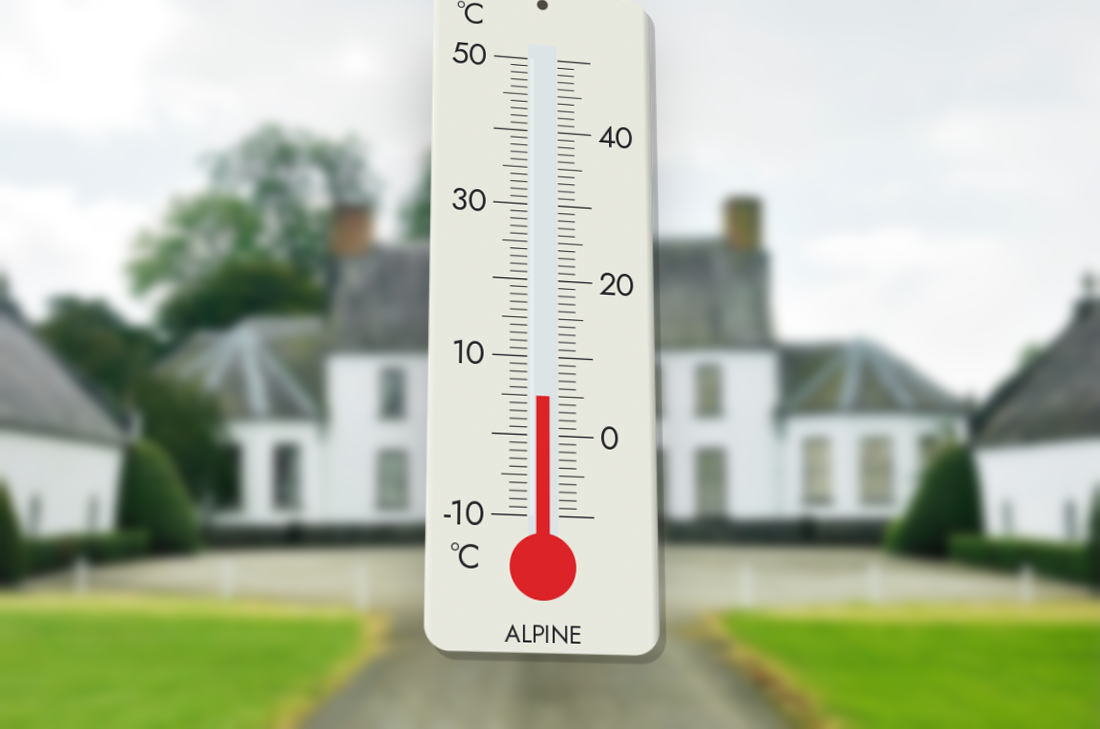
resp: 5,°C
